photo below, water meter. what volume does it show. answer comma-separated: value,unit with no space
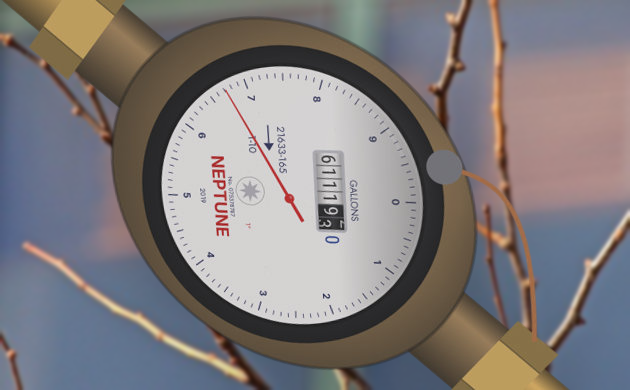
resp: 6111926.7,gal
